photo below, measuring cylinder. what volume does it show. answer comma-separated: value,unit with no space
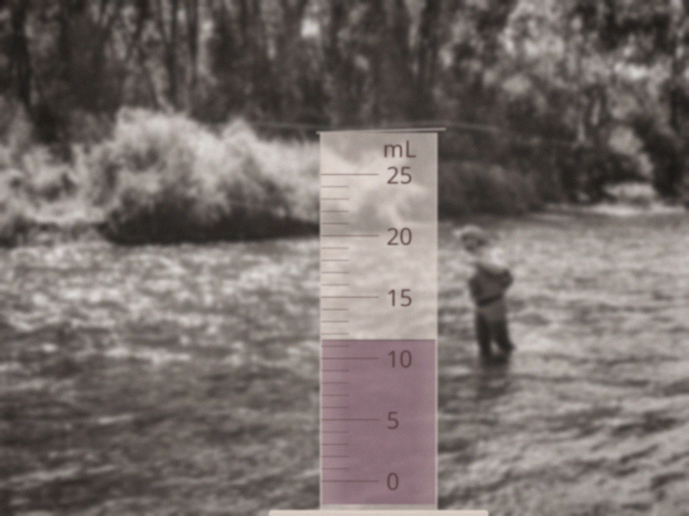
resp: 11.5,mL
